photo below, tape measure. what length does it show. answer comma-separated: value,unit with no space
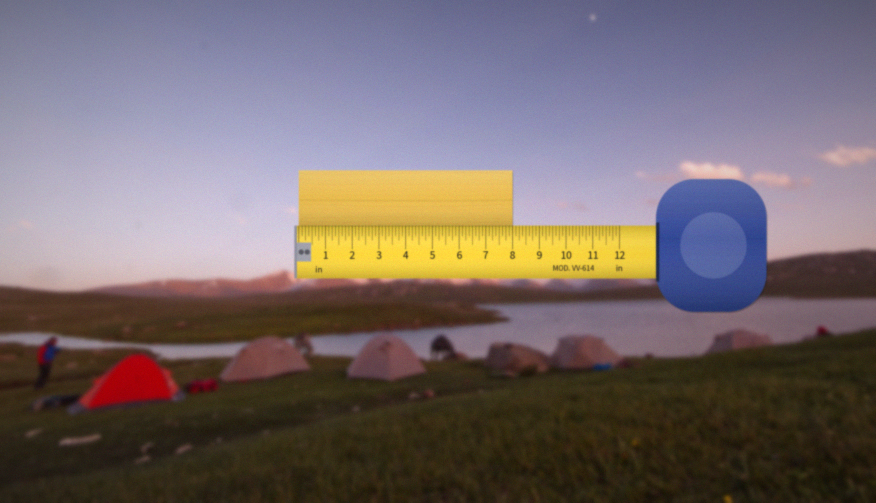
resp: 8,in
